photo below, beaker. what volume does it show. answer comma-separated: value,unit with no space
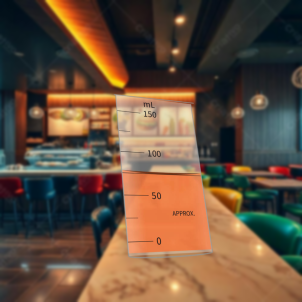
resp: 75,mL
